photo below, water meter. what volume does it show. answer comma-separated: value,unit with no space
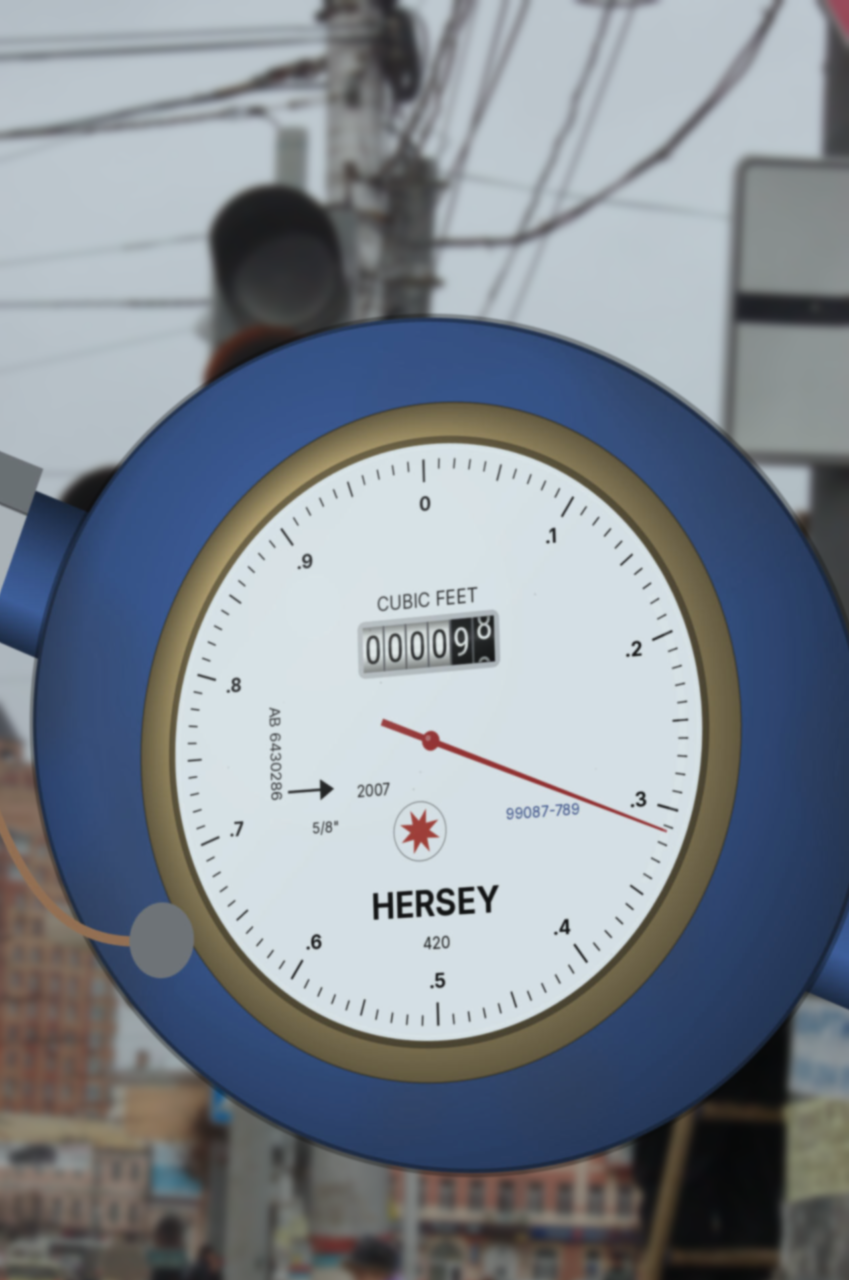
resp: 98.31,ft³
